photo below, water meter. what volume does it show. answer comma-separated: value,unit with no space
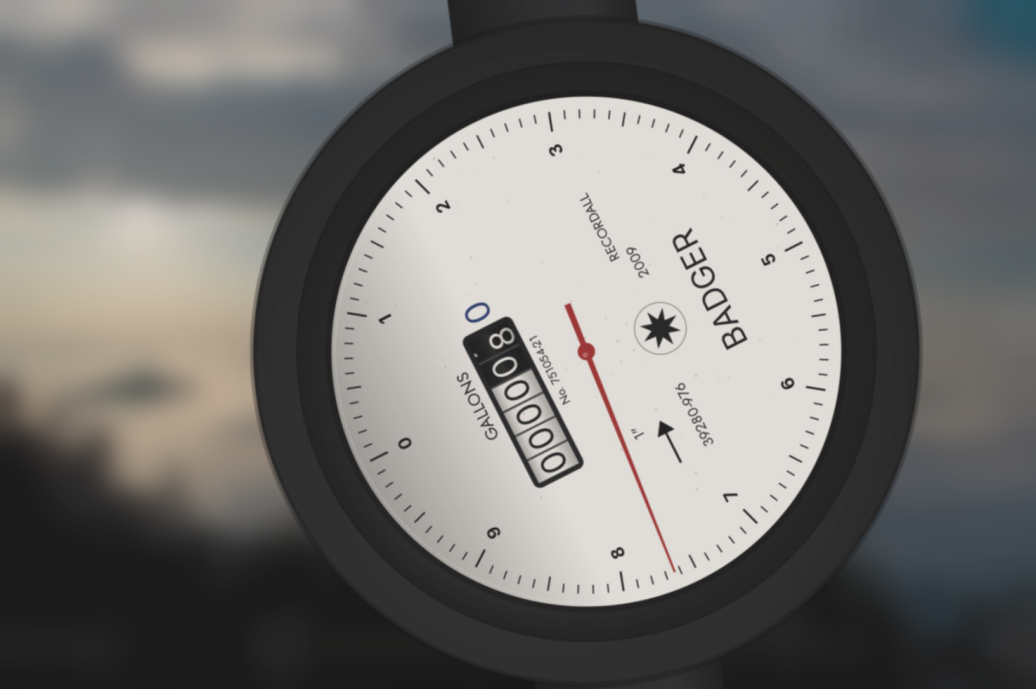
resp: 77.6,gal
